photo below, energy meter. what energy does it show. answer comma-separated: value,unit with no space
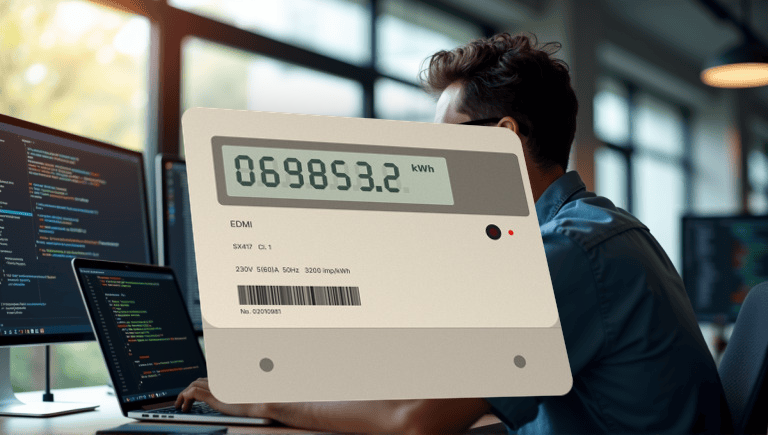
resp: 69853.2,kWh
